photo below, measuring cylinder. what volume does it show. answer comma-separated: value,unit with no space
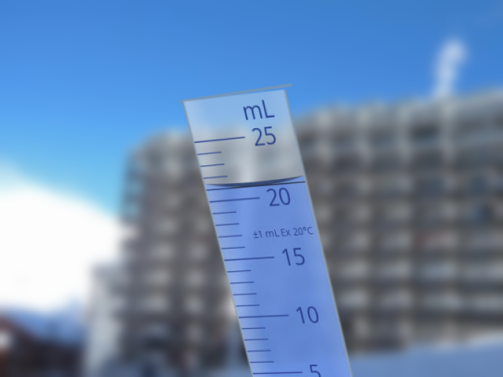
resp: 21,mL
